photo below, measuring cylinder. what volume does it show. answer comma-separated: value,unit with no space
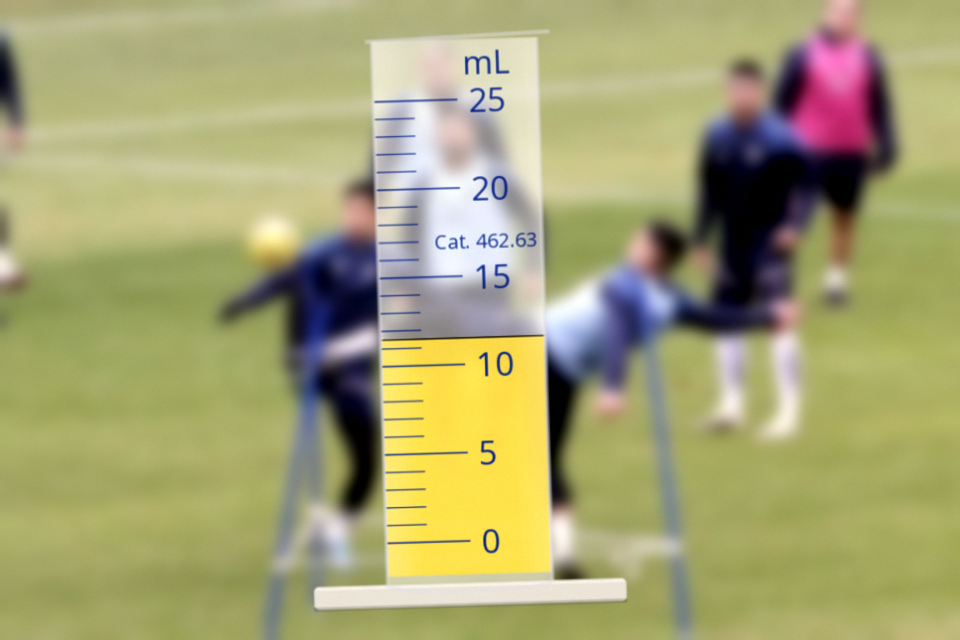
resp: 11.5,mL
